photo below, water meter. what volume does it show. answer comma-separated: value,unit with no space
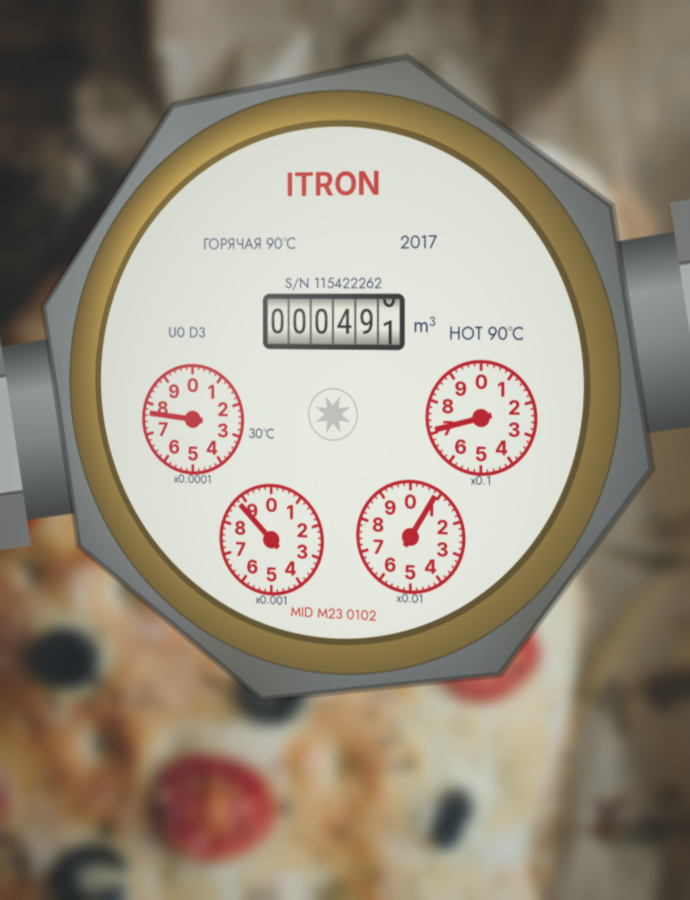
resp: 490.7087,m³
